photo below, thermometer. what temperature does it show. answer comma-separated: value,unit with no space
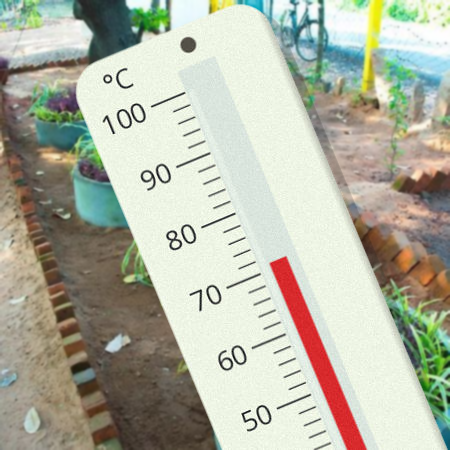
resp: 71,°C
